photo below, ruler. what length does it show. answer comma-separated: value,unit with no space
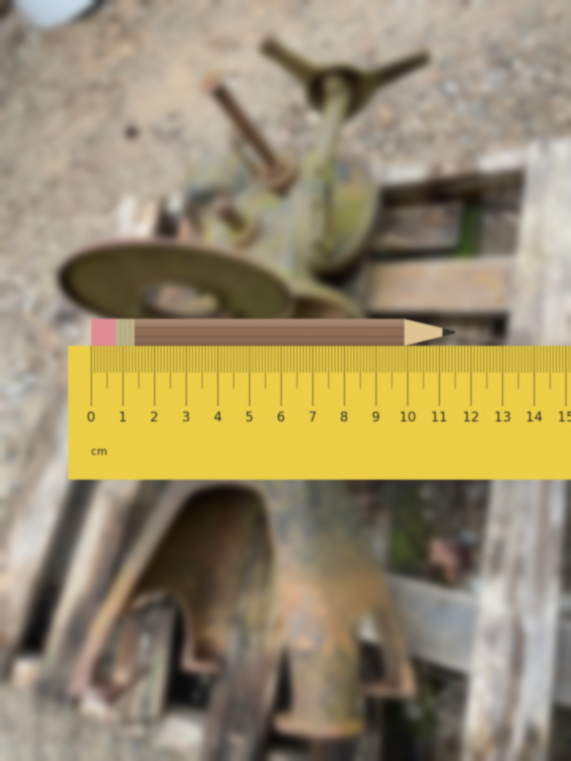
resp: 11.5,cm
